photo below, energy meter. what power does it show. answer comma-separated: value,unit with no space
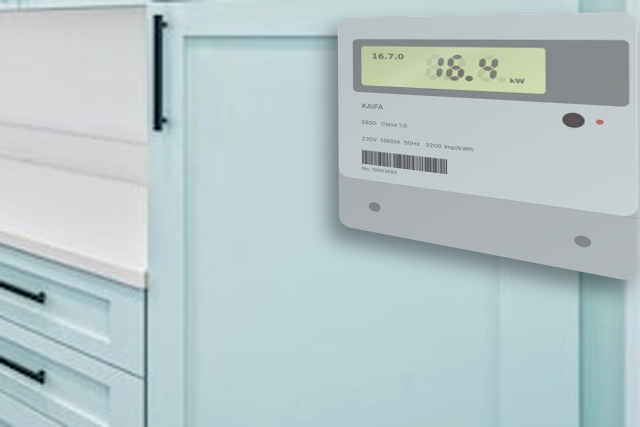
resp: 16.4,kW
